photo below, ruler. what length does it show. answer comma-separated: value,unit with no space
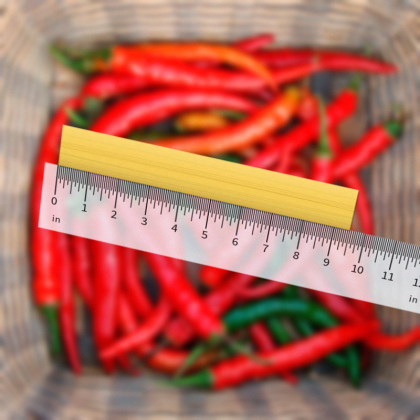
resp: 9.5,in
